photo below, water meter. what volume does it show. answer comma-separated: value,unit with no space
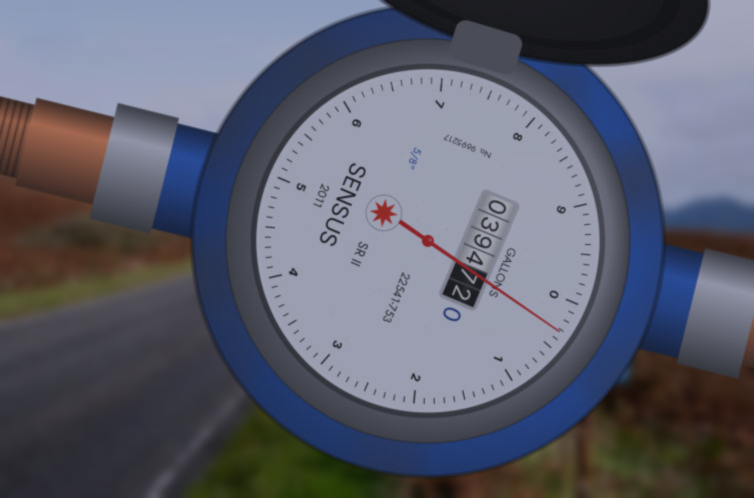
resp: 394720.3,gal
